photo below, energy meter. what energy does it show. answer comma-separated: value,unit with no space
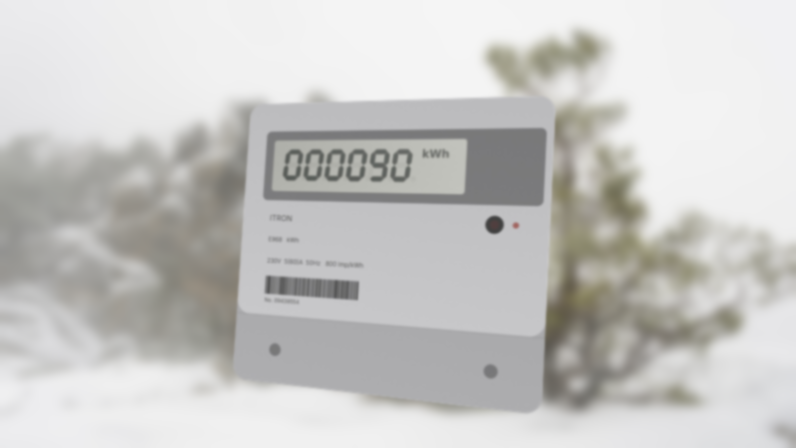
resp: 90,kWh
